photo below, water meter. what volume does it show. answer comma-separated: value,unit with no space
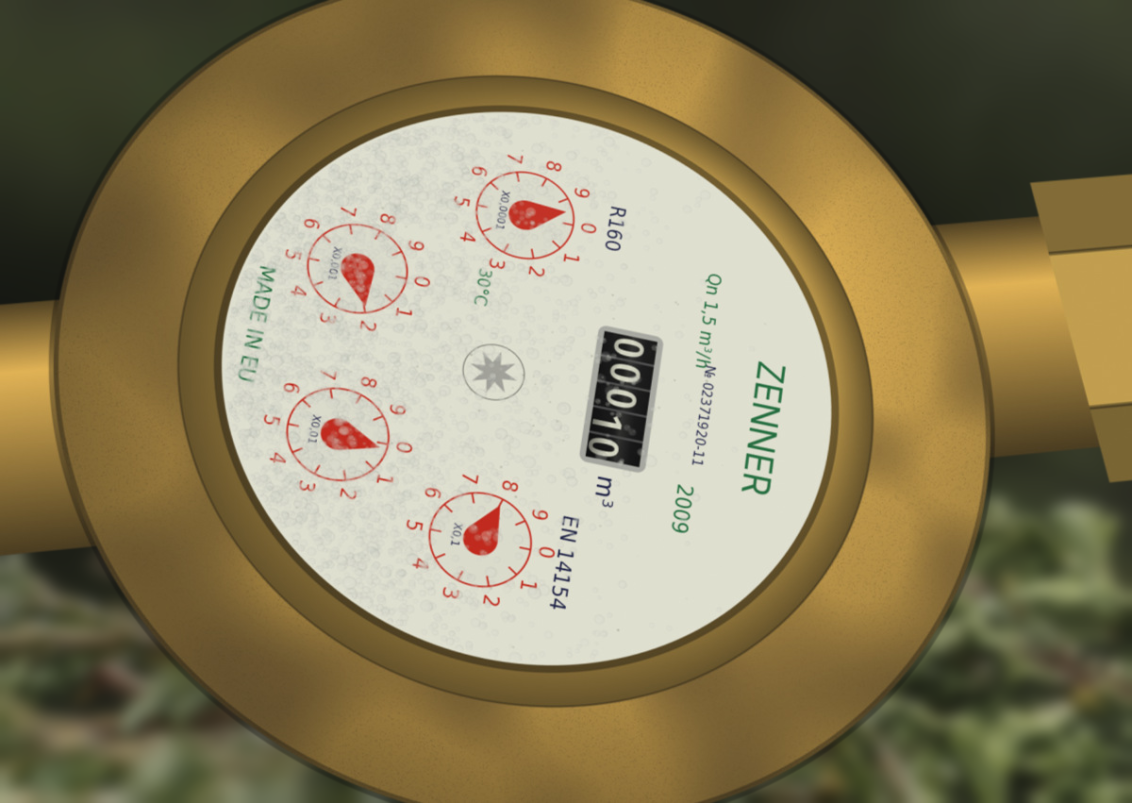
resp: 9.8019,m³
